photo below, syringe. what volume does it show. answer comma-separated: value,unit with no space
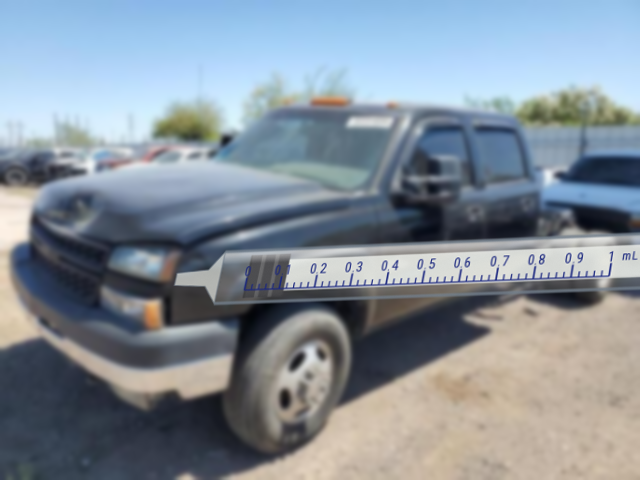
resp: 0,mL
